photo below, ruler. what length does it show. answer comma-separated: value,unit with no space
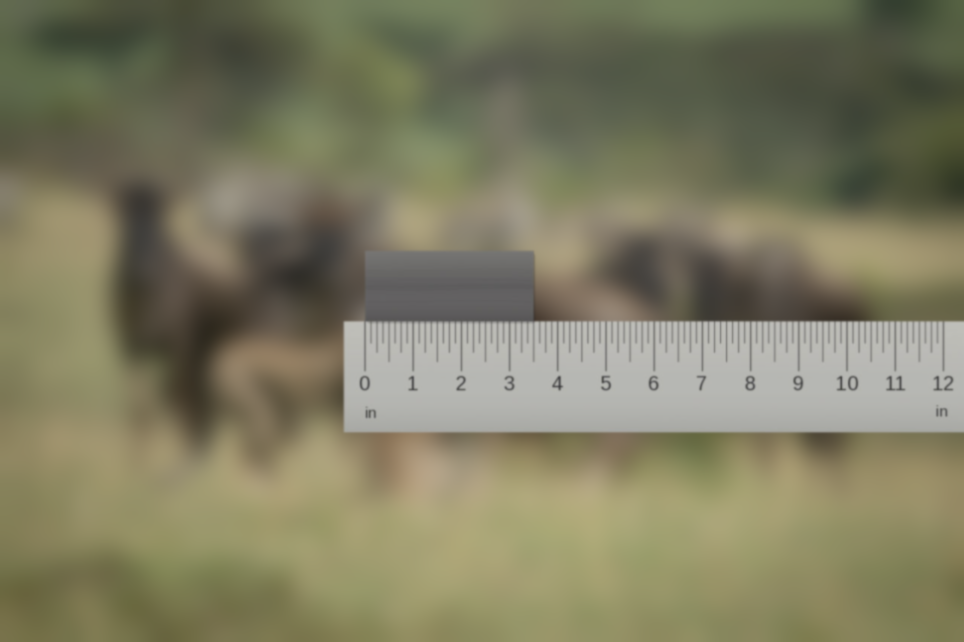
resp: 3.5,in
